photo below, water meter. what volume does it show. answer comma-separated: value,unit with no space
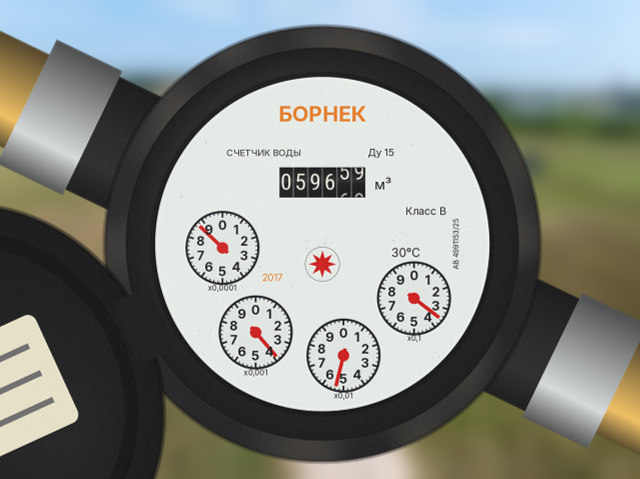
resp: 59659.3538,m³
